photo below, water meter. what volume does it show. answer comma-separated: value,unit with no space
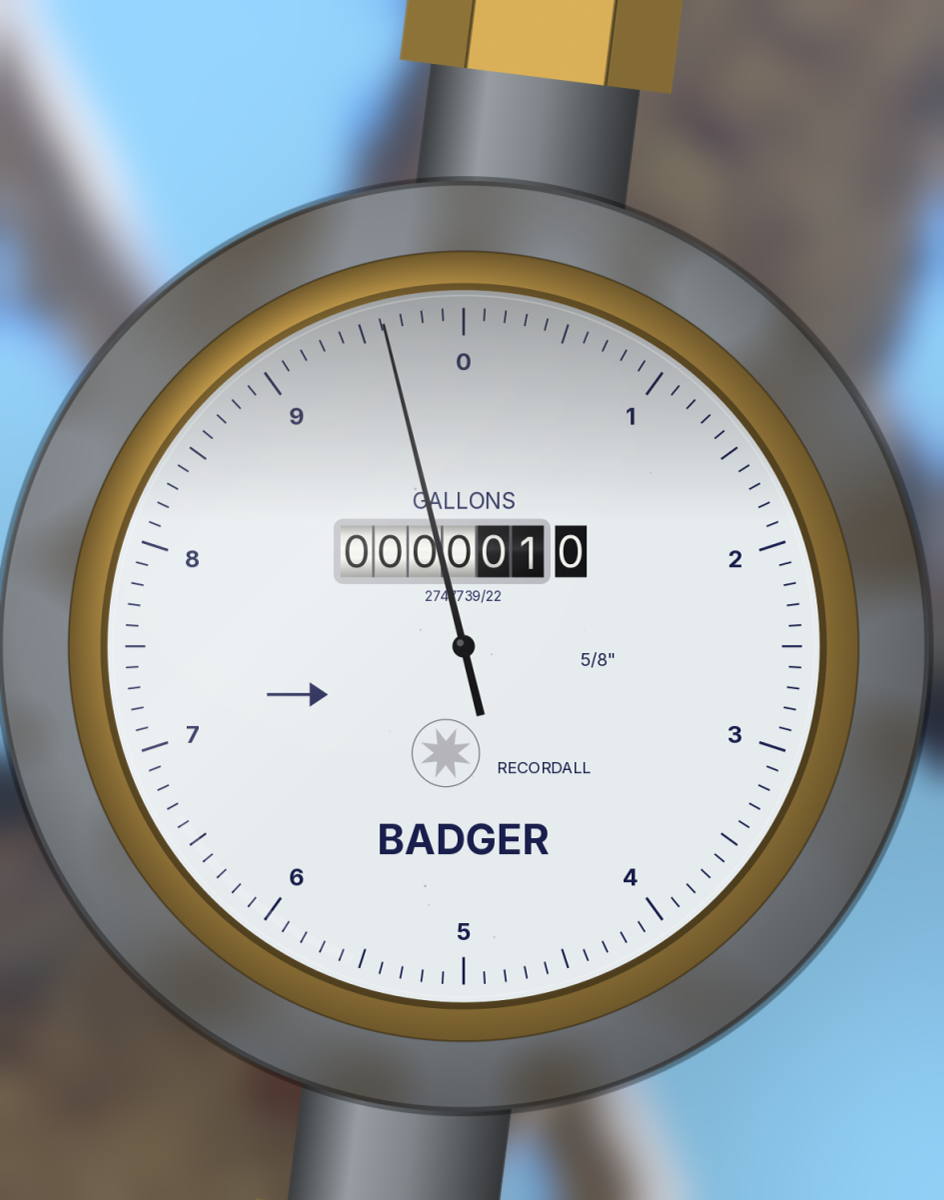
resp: 9.6,gal
